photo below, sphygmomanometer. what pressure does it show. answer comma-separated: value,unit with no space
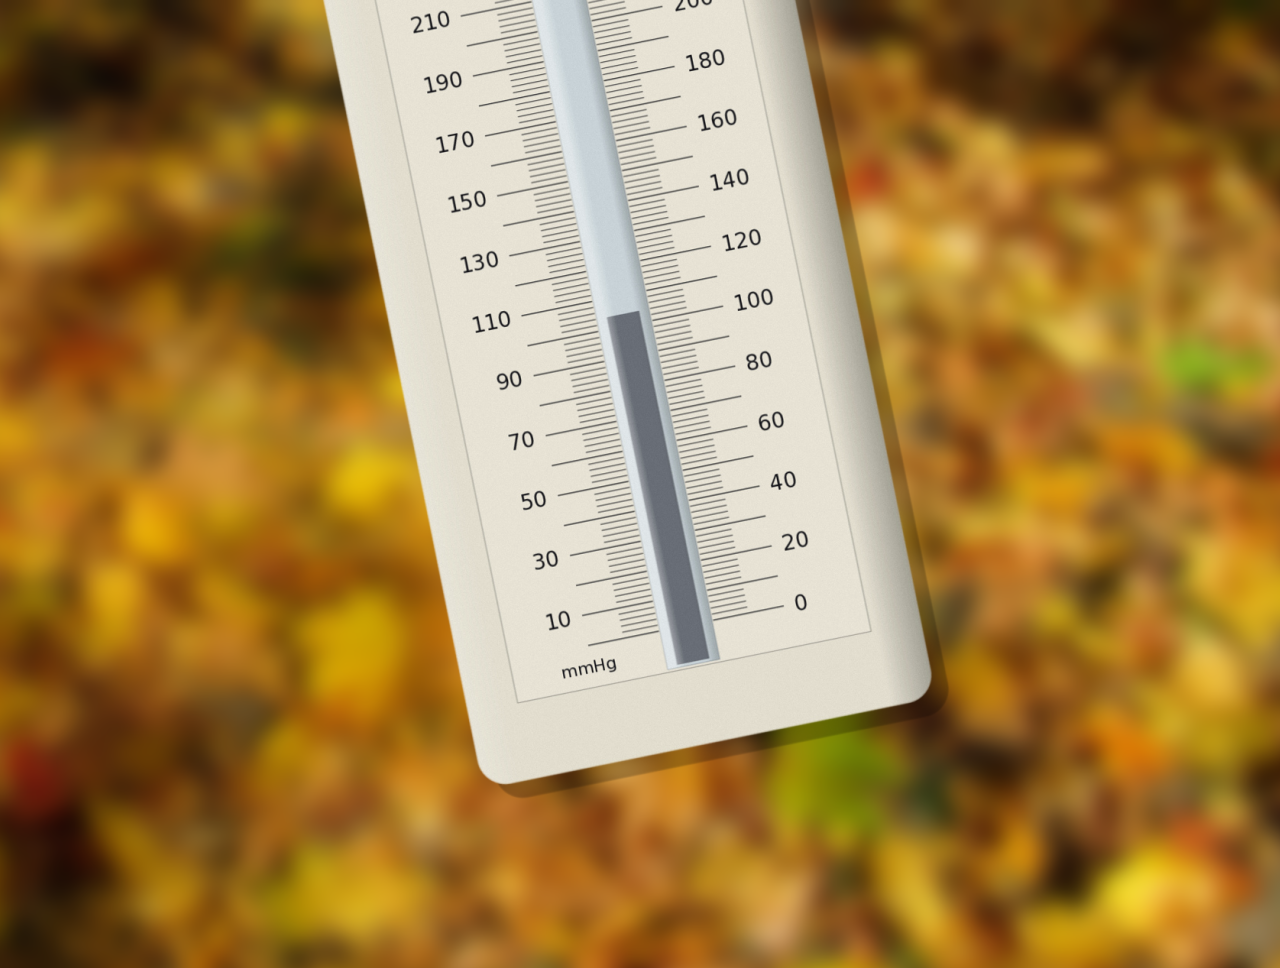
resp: 104,mmHg
